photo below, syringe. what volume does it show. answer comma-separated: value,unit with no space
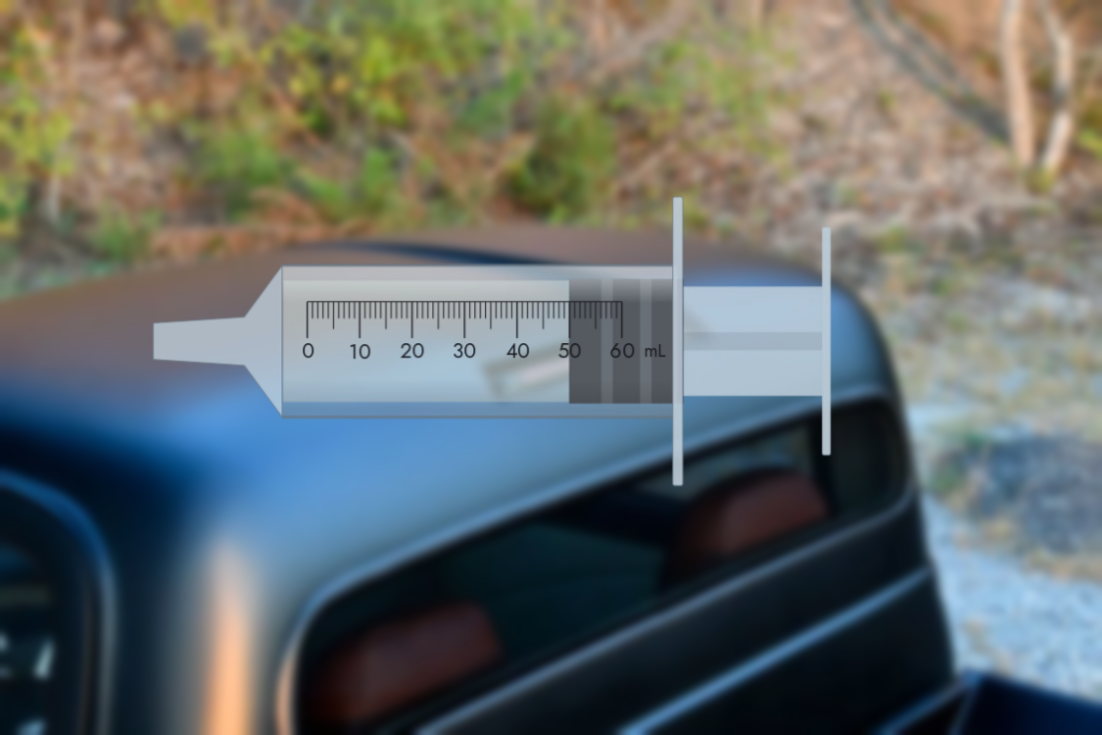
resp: 50,mL
